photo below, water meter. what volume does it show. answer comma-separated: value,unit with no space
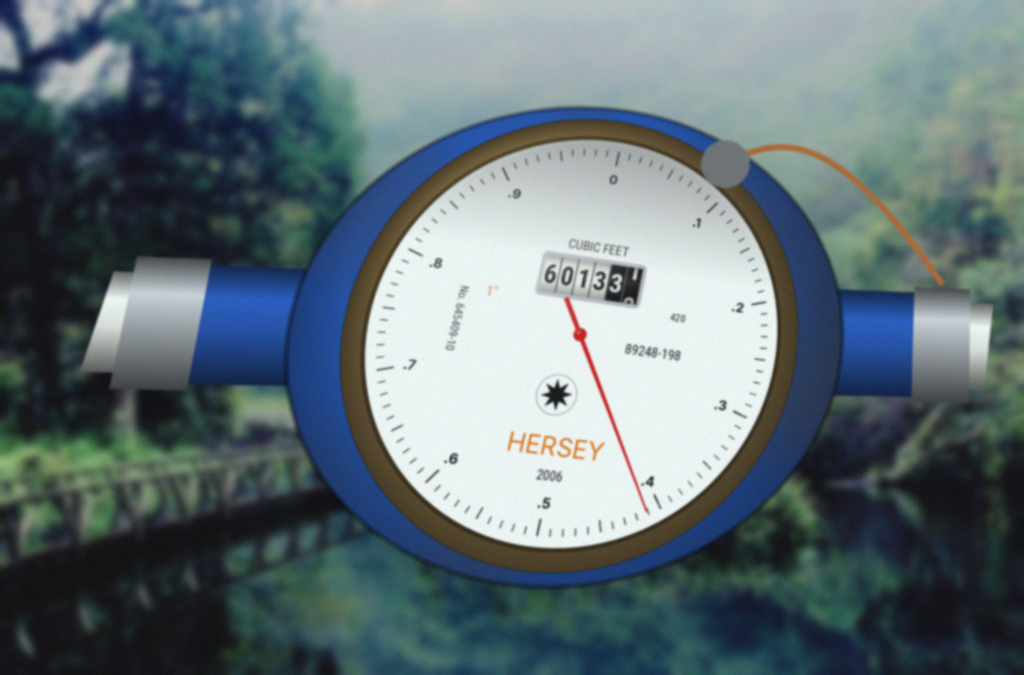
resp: 601331.41,ft³
